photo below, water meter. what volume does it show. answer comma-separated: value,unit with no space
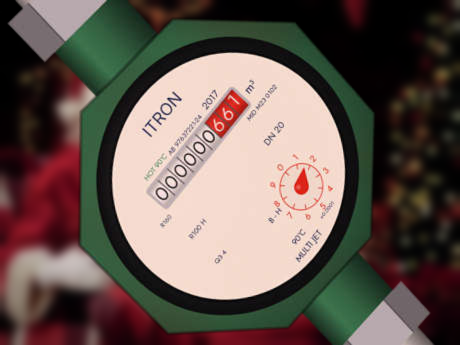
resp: 0.6611,m³
